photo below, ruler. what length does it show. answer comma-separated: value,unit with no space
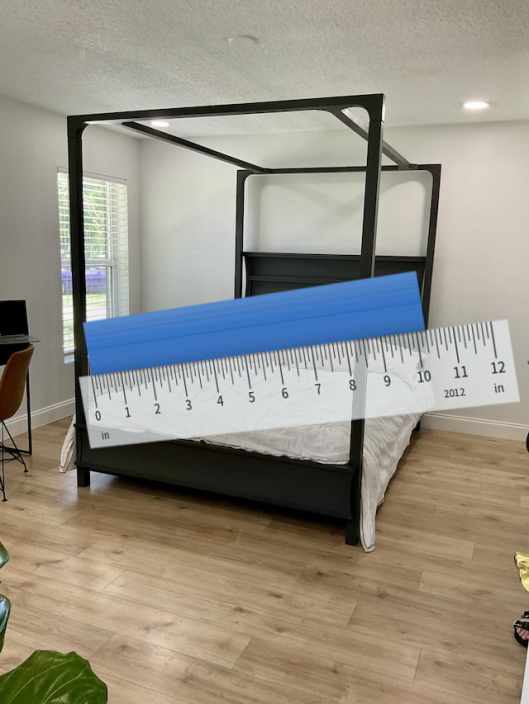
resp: 10.25,in
